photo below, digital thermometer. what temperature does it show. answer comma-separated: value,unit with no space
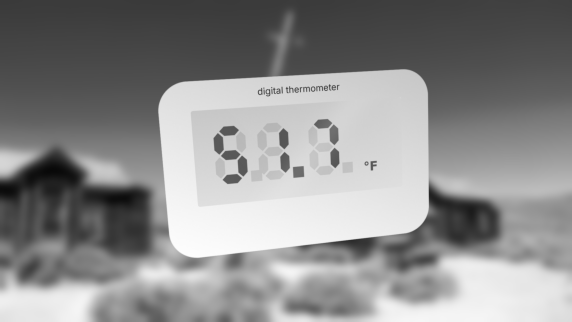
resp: 51.7,°F
